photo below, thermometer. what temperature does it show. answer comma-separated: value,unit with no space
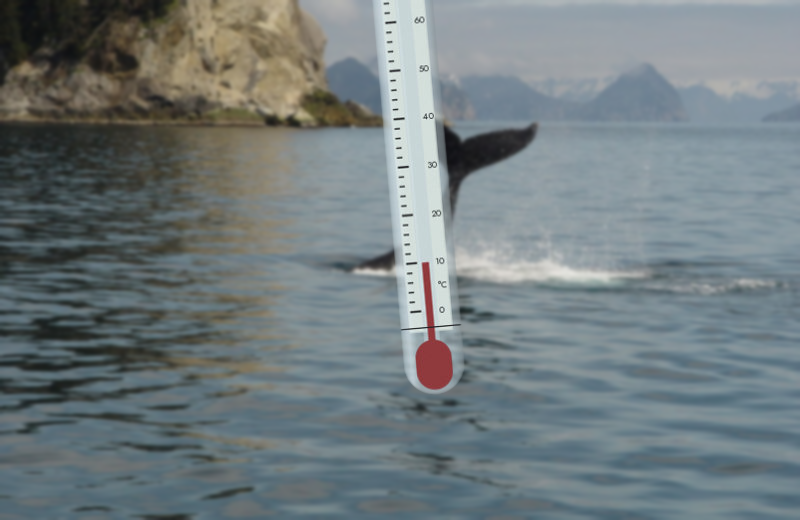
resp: 10,°C
